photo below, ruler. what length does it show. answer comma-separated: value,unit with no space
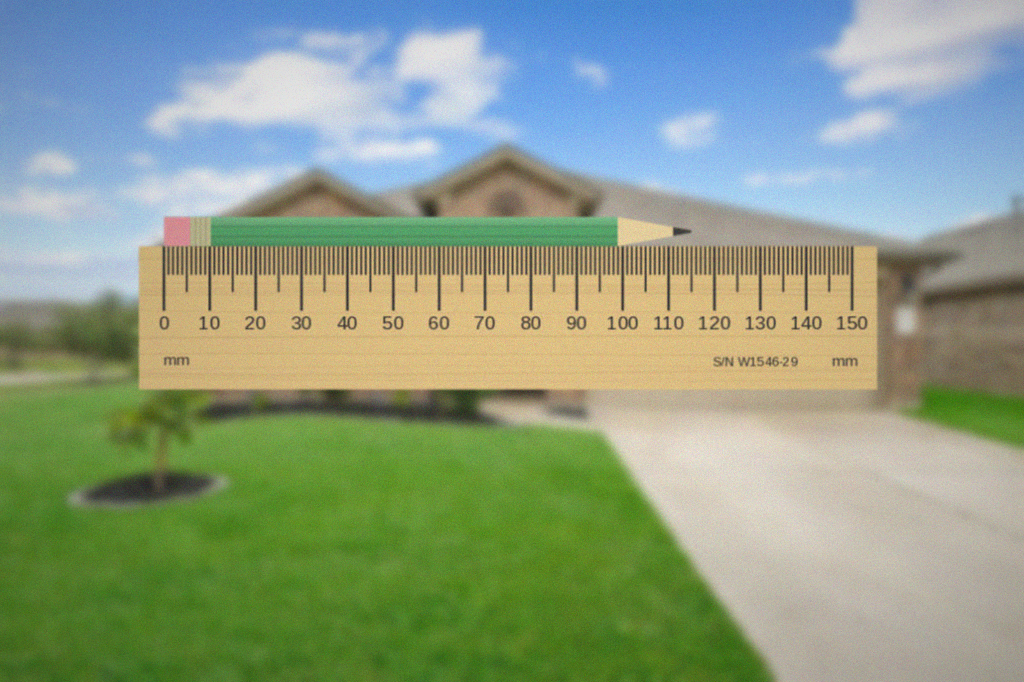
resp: 115,mm
